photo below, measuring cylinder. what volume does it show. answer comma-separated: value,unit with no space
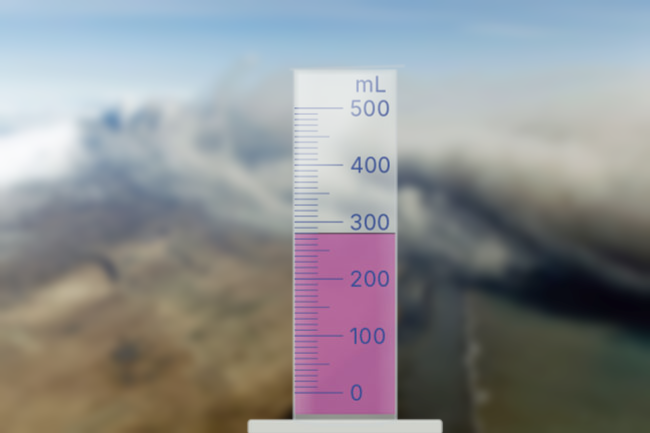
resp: 280,mL
